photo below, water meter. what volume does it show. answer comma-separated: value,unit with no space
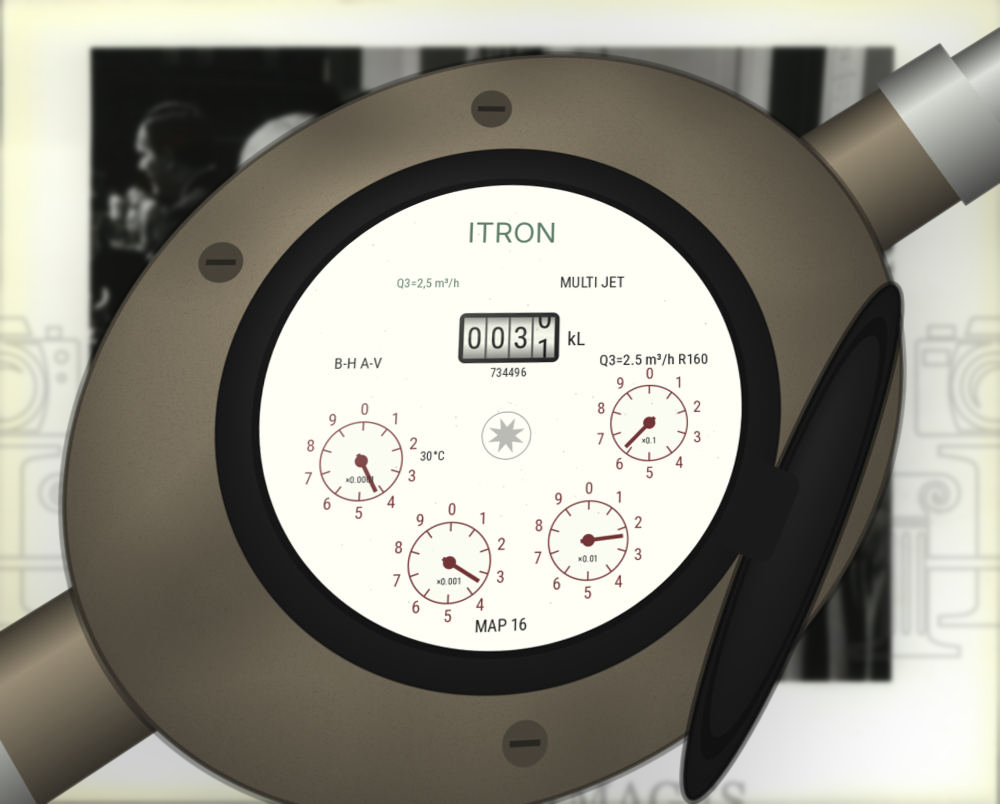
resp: 30.6234,kL
